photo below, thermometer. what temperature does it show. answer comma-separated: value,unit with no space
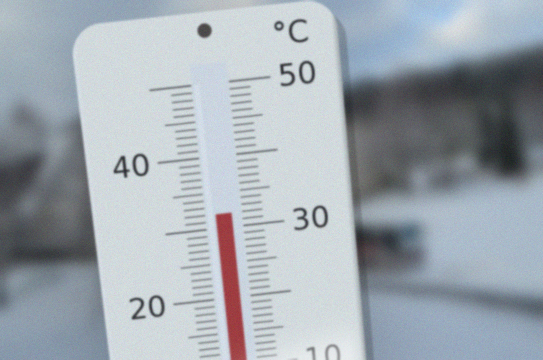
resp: 32,°C
